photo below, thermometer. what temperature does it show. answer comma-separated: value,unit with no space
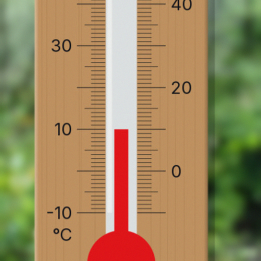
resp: 10,°C
